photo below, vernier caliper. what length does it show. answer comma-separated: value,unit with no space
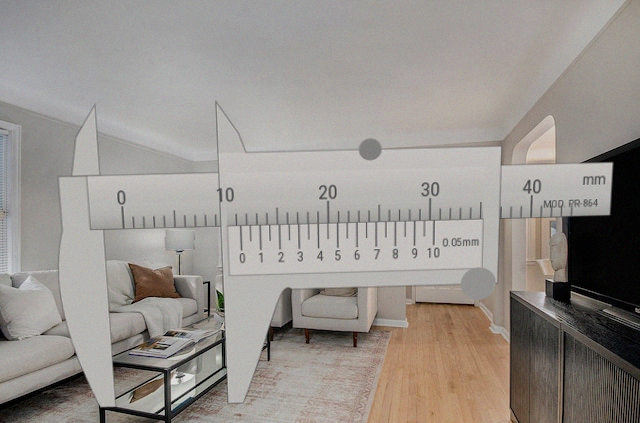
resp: 11.4,mm
